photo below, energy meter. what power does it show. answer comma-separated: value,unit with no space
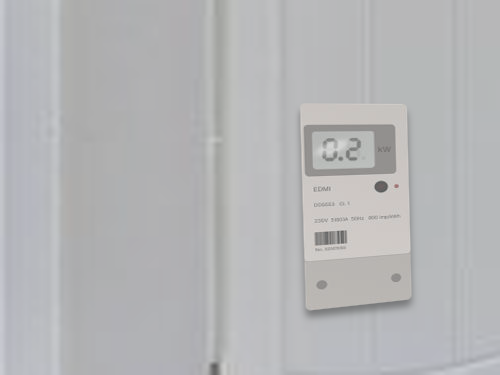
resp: 0.2,kW
